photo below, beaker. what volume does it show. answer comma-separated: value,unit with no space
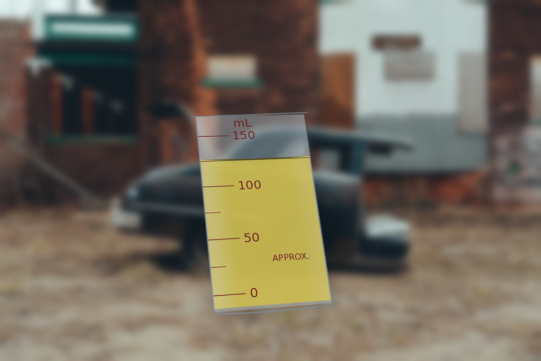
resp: 125,mL
